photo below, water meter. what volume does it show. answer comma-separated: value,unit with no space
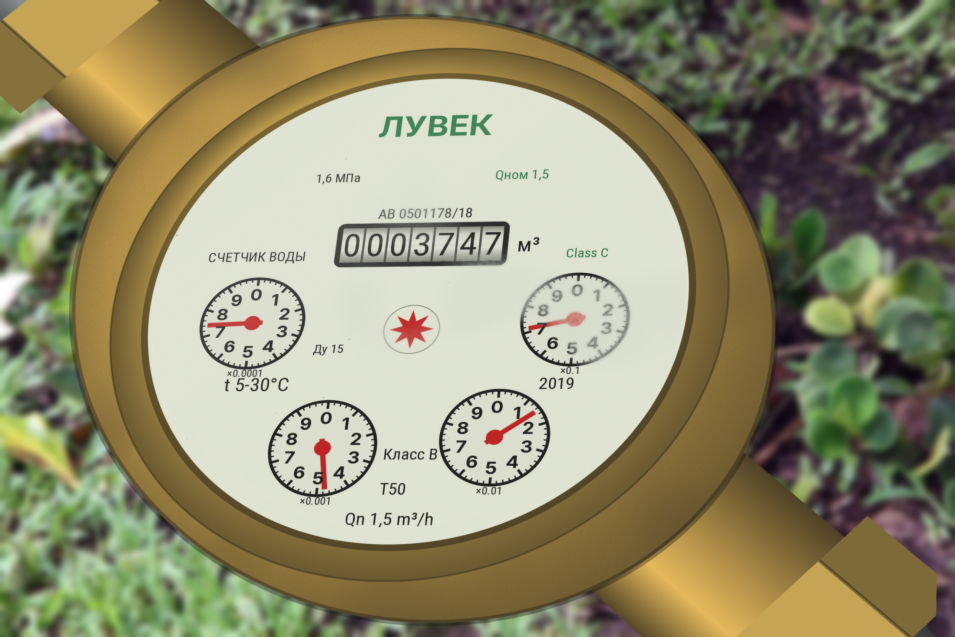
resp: 3747.7147,m³
